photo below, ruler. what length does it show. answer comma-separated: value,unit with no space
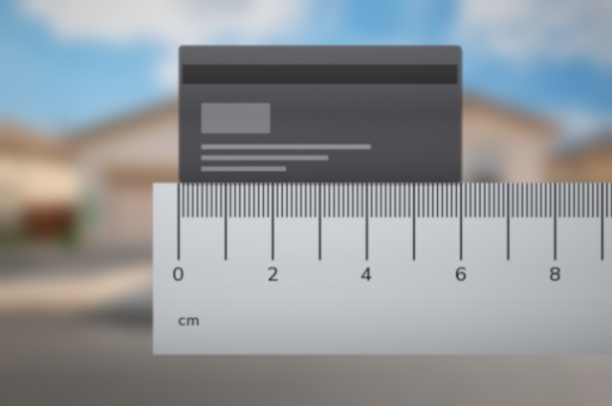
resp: 6,cm
